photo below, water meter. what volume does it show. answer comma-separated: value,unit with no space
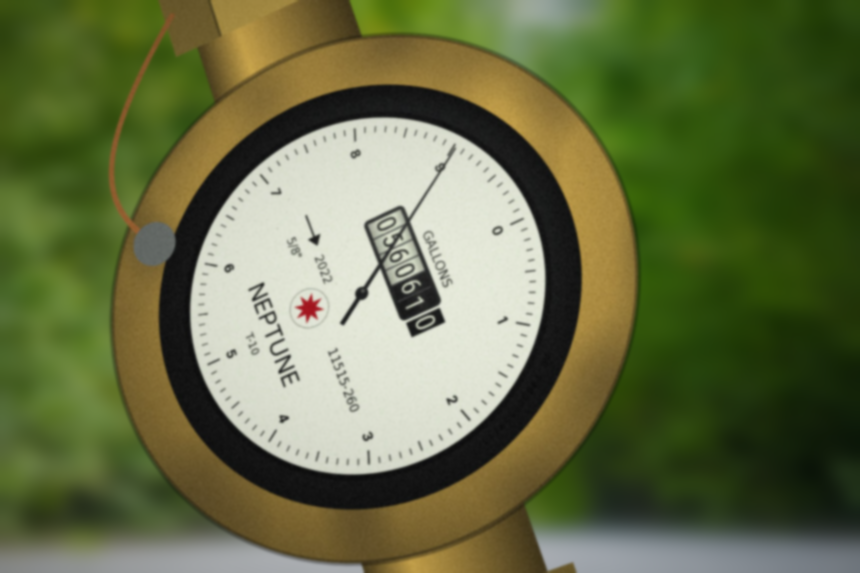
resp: 560609.0,gal
